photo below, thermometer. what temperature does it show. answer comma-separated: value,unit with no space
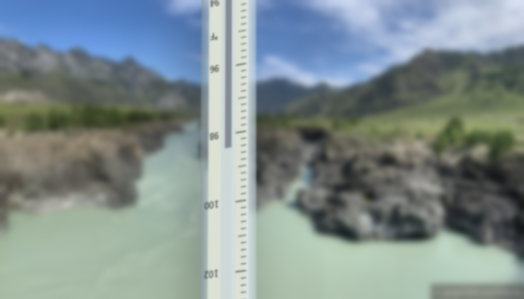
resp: 98.4,°F
